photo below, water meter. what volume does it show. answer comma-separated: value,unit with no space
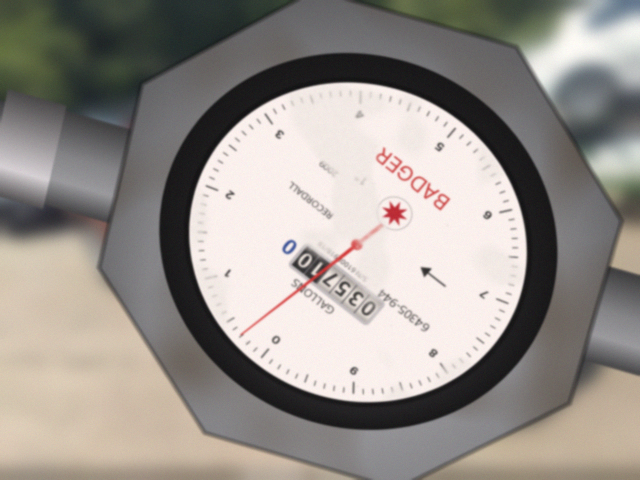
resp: 357100.3,gal
